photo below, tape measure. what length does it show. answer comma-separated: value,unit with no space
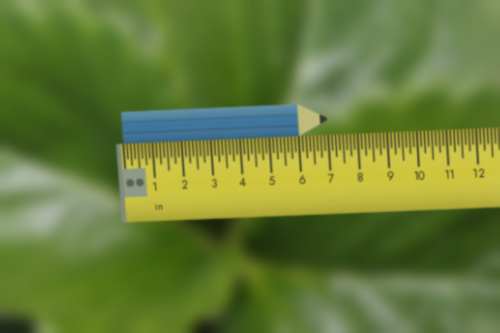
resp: 7,in
